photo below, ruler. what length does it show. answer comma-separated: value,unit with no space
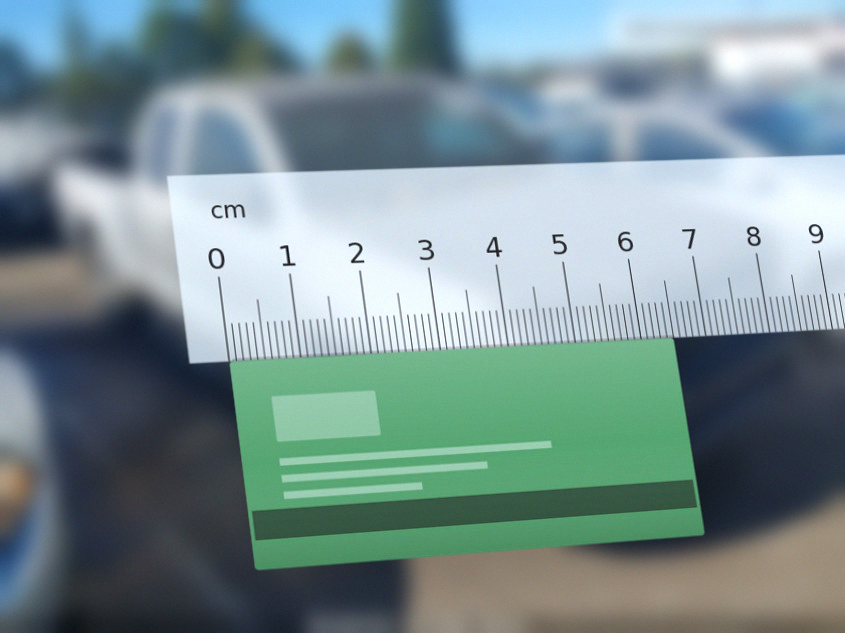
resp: 6.5,cm
